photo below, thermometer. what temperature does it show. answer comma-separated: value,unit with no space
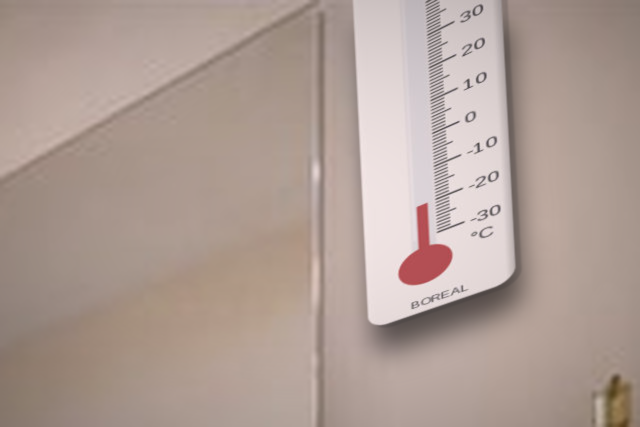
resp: -20,°C
